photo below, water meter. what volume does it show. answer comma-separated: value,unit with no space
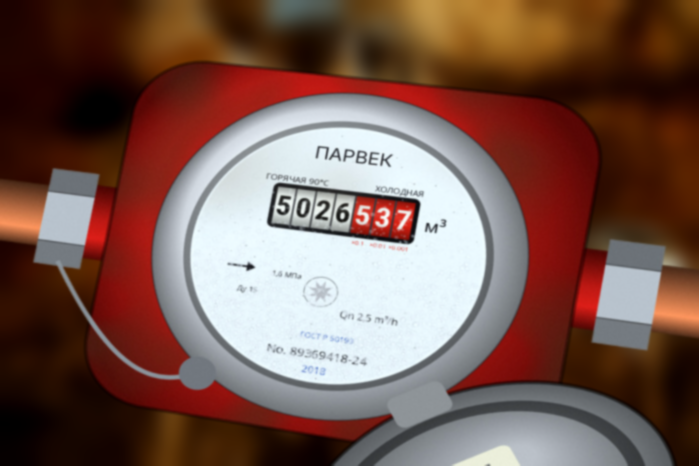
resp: 5026.537,m³
